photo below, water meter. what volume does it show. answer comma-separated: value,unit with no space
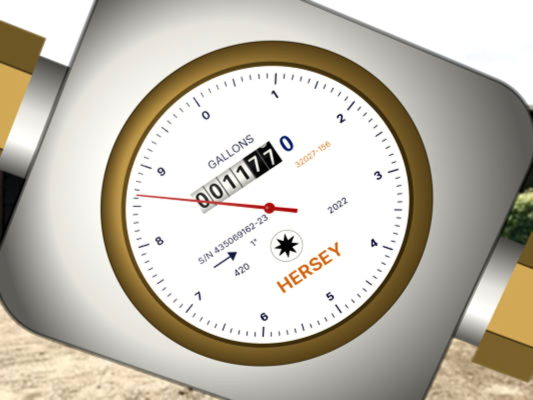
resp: 11768.6,gal
